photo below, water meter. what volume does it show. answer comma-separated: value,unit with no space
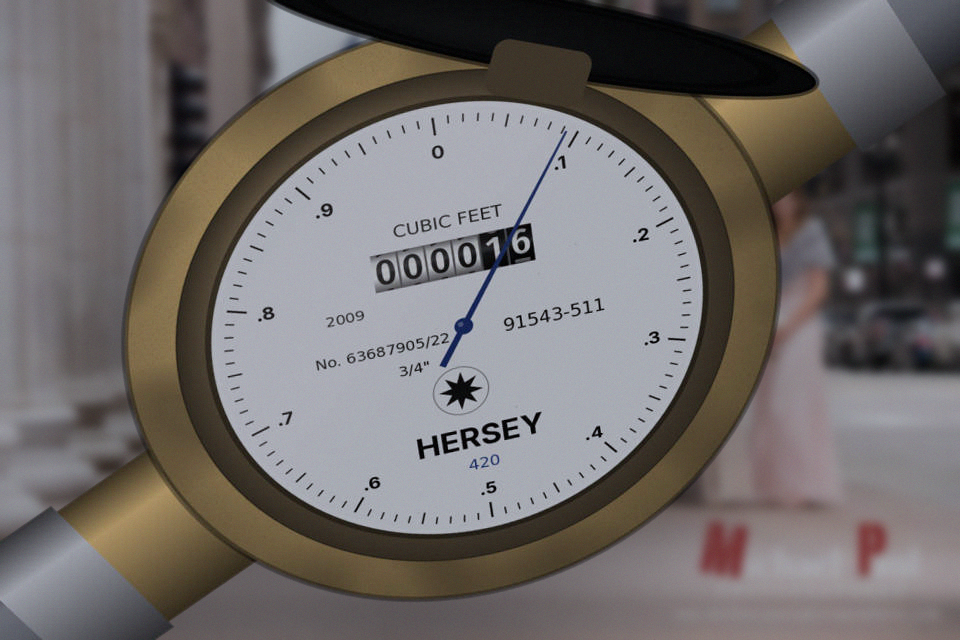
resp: 16.09,ft³
